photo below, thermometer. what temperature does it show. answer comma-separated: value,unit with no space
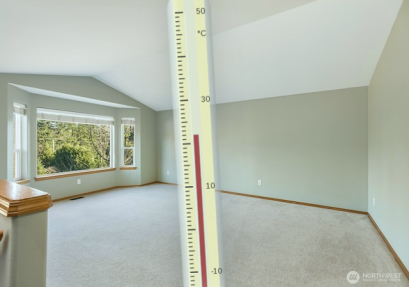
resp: 22,°C
